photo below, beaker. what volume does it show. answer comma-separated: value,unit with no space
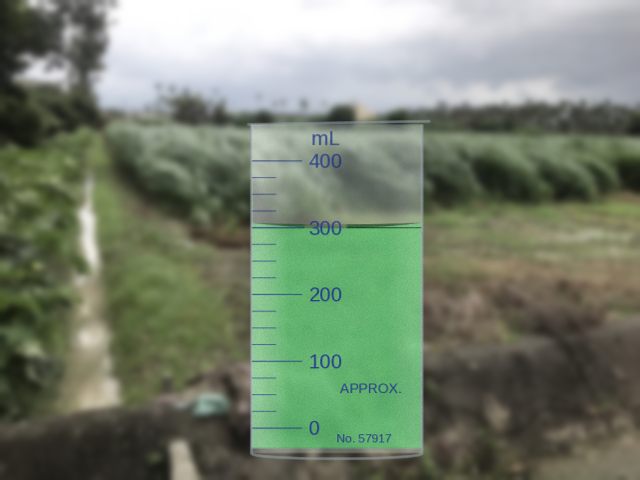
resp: 300,mL
